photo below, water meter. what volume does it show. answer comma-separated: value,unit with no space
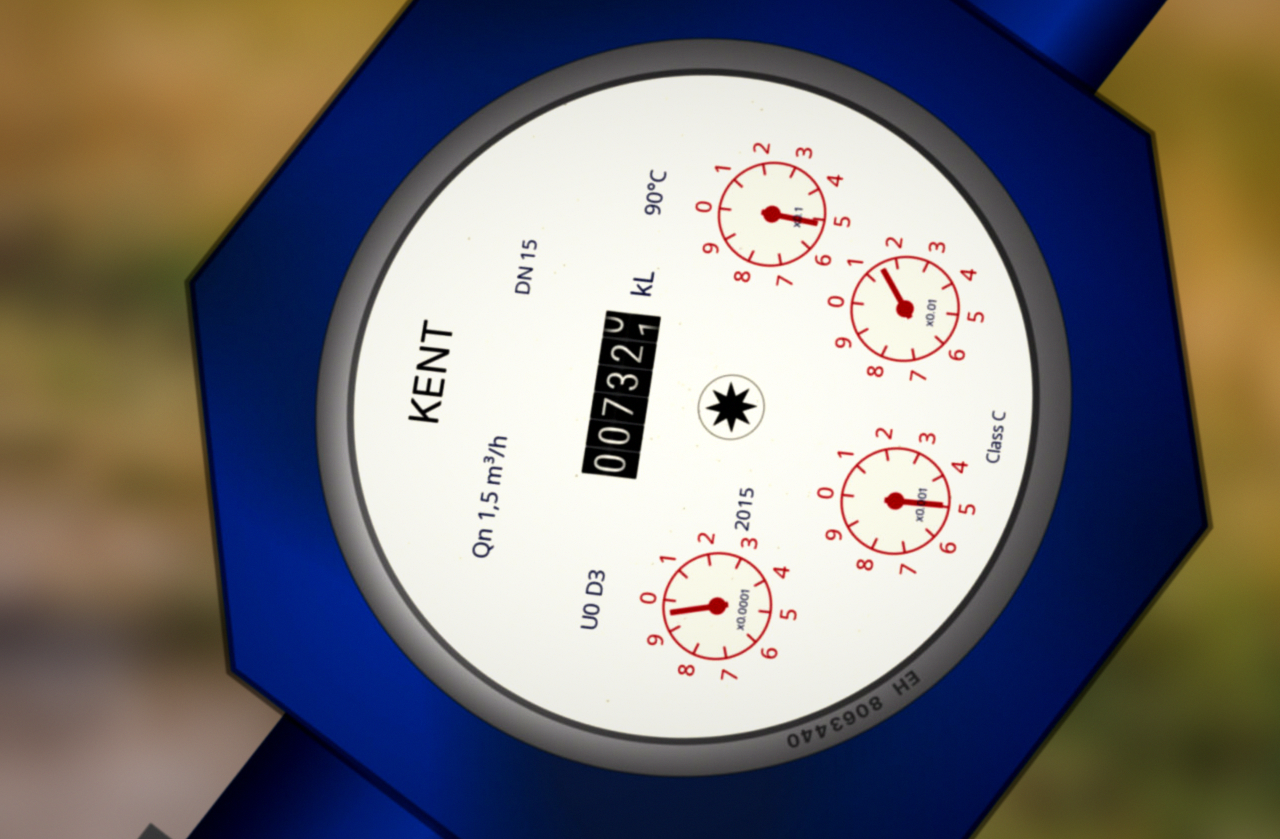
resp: 7320.5149,kL
